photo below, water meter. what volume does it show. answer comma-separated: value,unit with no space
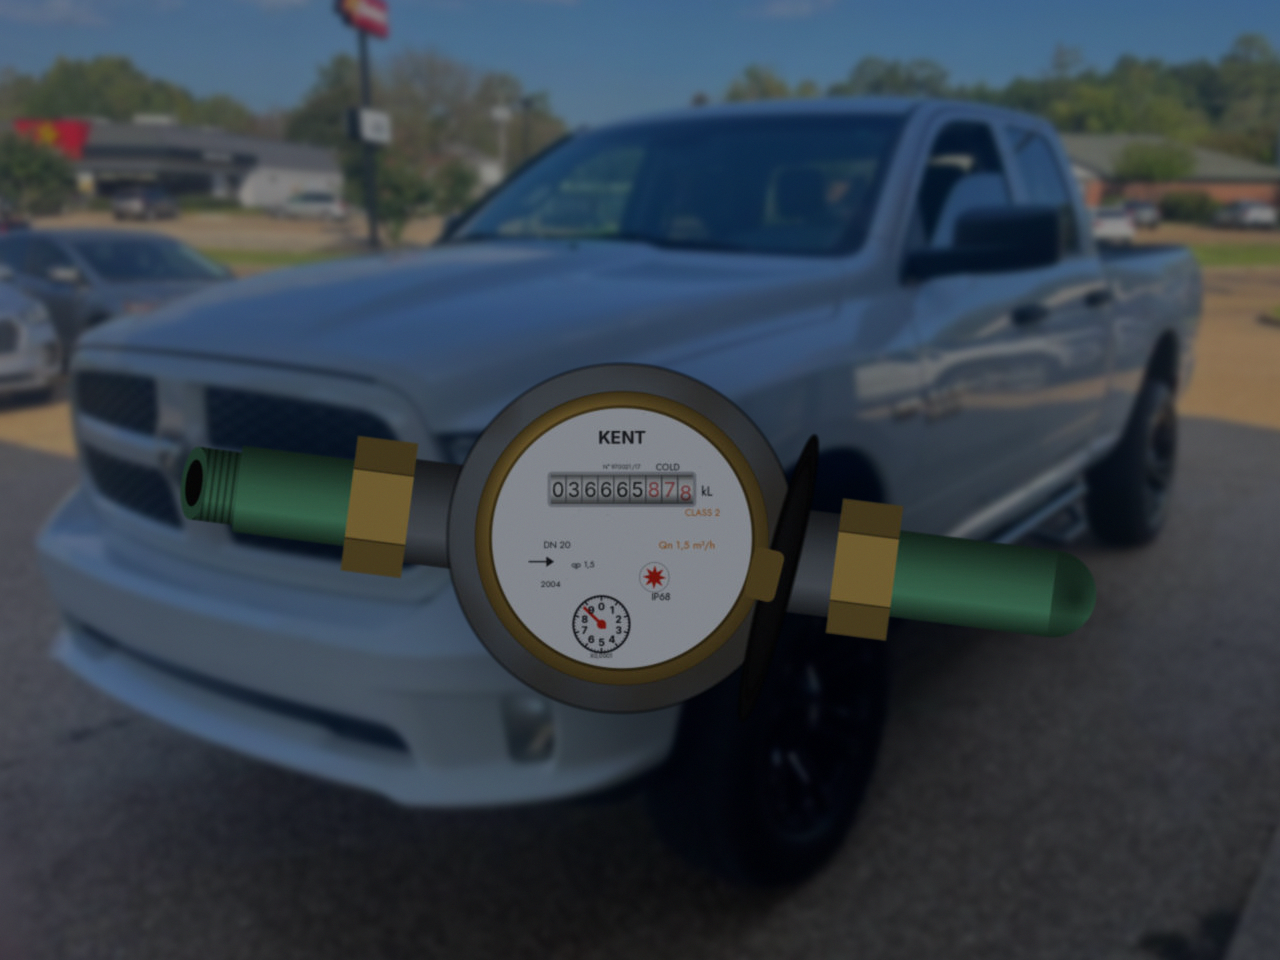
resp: 36665.8778,kL
